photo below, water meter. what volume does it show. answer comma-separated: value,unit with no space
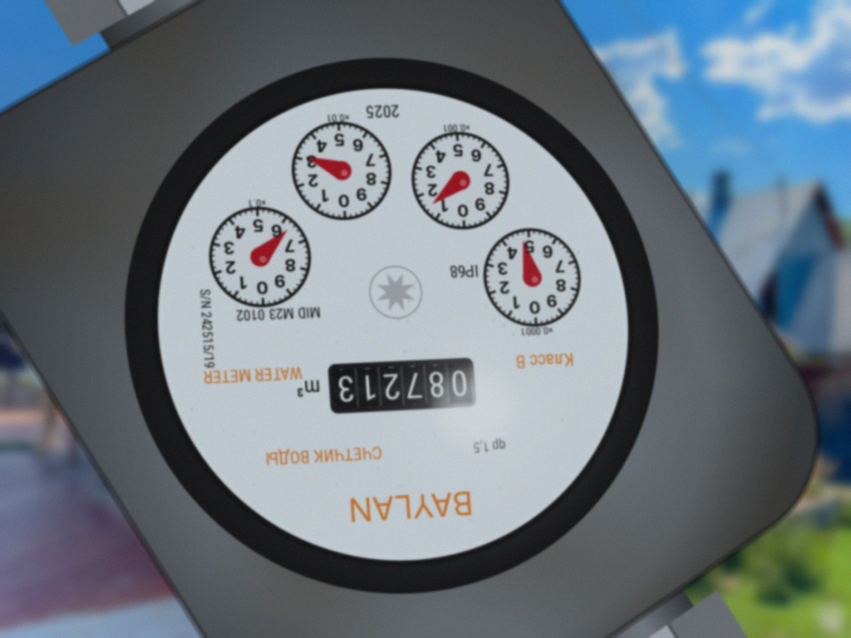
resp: 87213.6314,m³
